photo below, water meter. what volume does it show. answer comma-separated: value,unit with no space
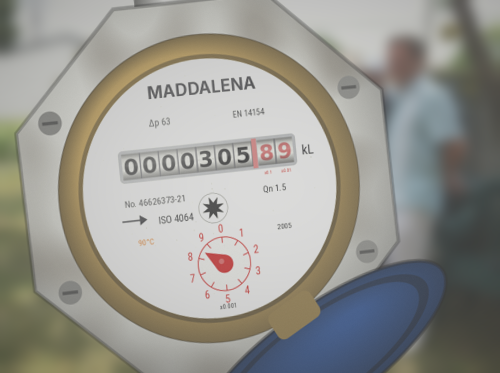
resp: 305.898,kL
